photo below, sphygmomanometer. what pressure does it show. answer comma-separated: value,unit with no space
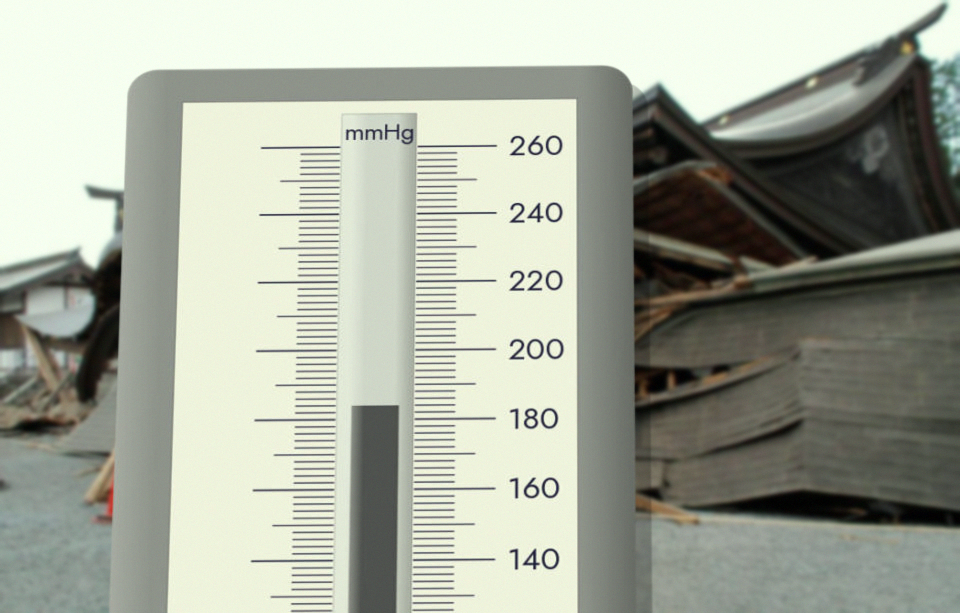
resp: 184,mmHg
